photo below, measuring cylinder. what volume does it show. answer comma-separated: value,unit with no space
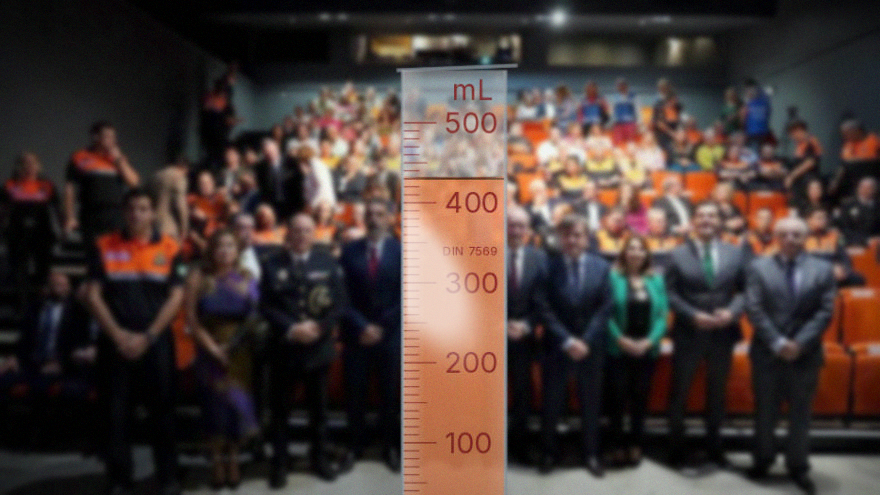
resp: 430,mL
